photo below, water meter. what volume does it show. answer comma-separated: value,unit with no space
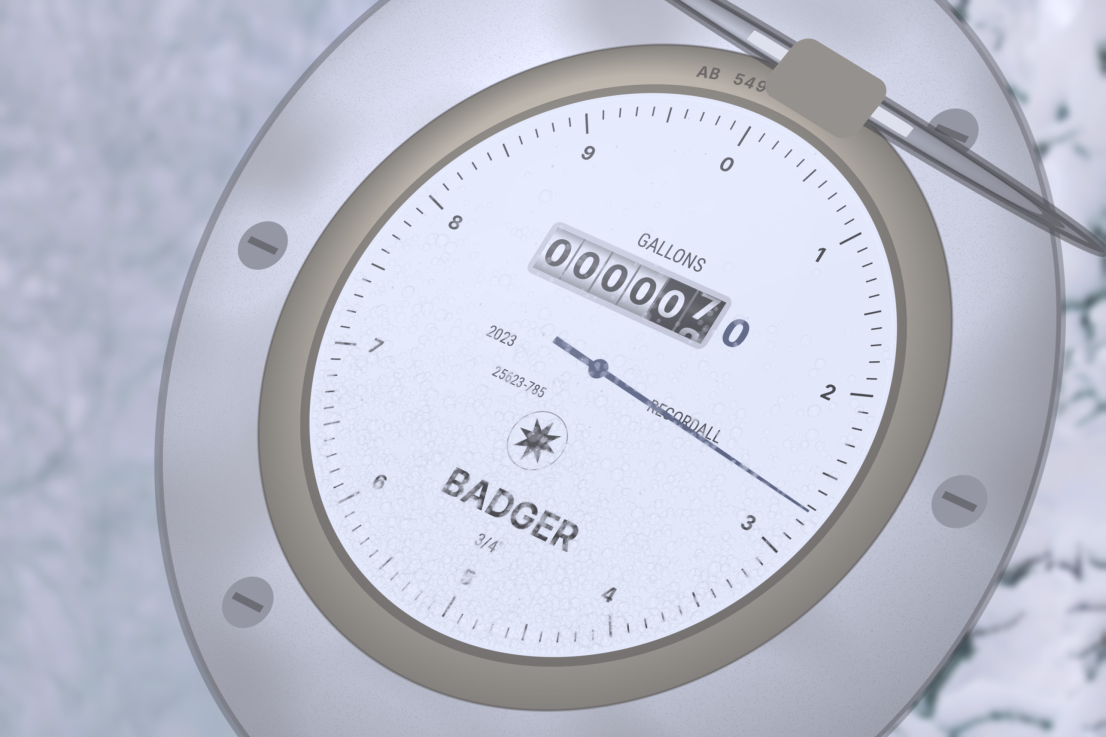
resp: 72.7,gal
